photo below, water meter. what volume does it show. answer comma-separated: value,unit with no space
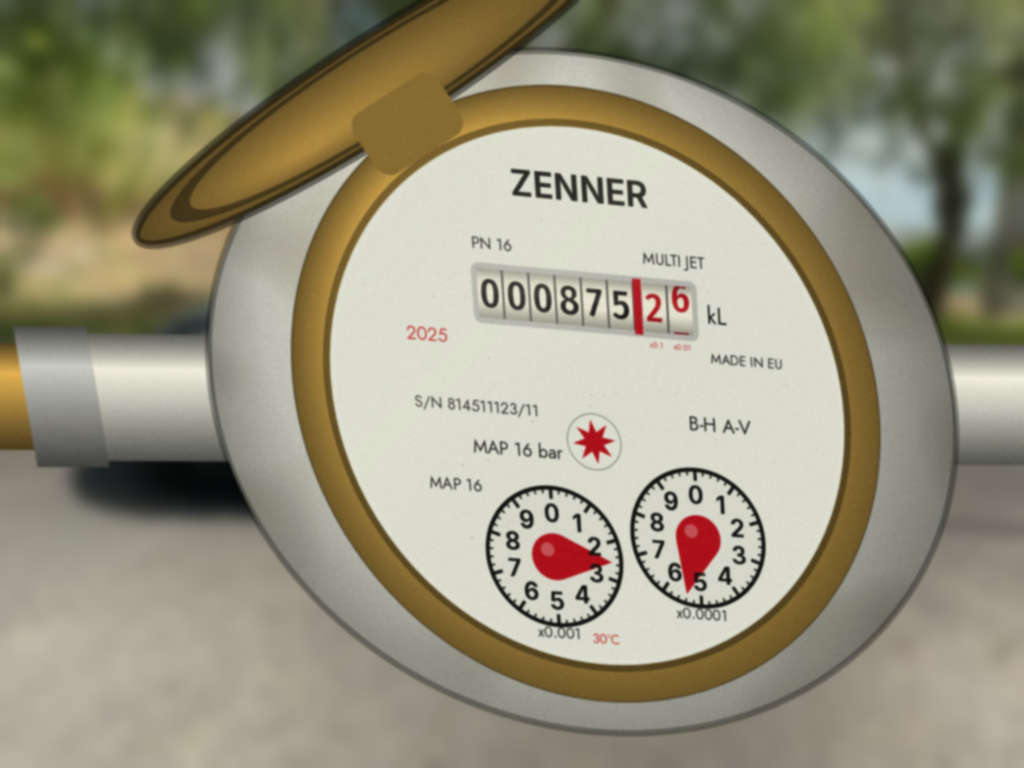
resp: 875.2625,kL
